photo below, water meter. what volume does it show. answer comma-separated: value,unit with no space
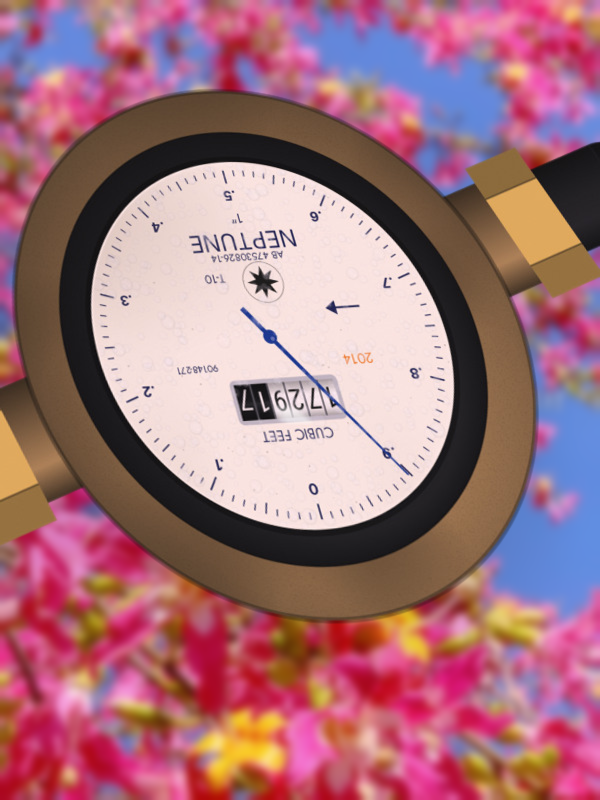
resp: 172916.90,ft³
